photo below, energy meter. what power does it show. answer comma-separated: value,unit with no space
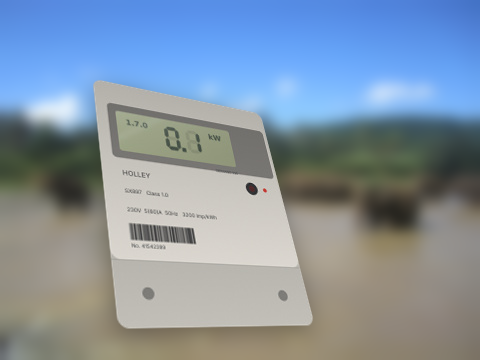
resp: 0.1,kW
